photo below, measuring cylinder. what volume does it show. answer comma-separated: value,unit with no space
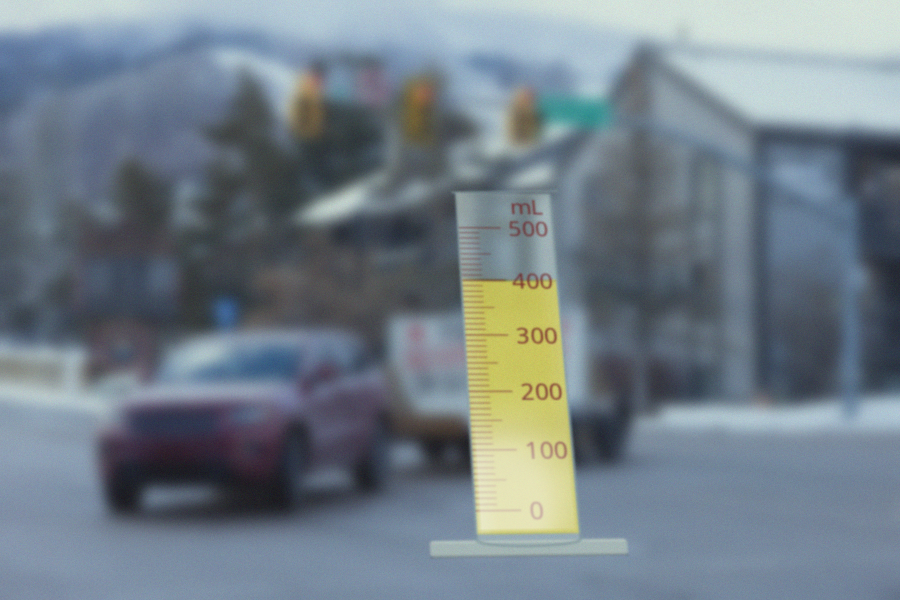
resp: 400,mL
